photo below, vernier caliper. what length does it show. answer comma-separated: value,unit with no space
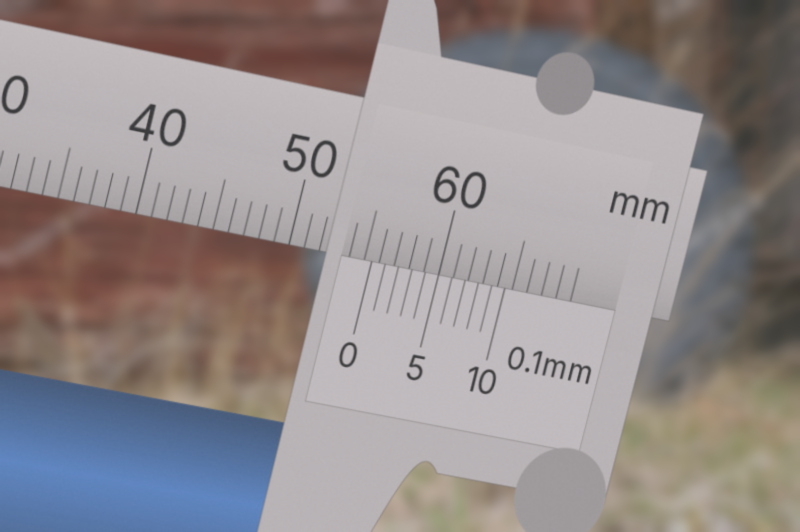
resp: 55.5,mm
